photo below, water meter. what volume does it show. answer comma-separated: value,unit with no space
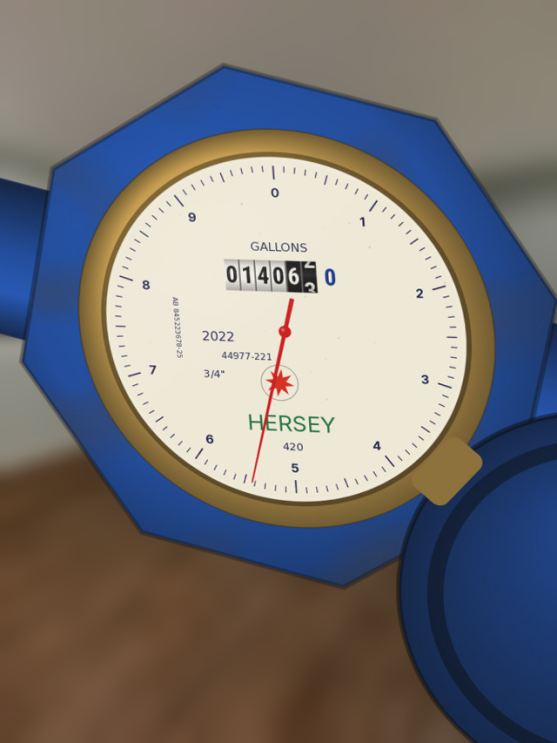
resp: 140625.4,gal
